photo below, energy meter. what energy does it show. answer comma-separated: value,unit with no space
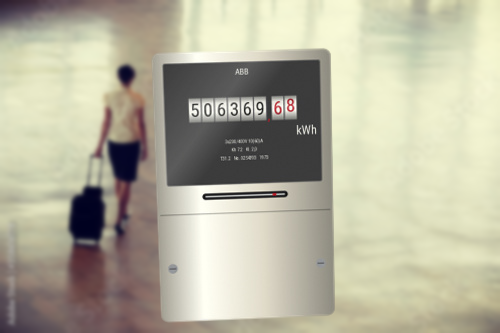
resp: 506369.68,kWh
